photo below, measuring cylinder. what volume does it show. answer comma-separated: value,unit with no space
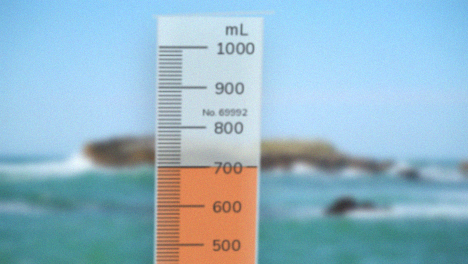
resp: 700,mL
